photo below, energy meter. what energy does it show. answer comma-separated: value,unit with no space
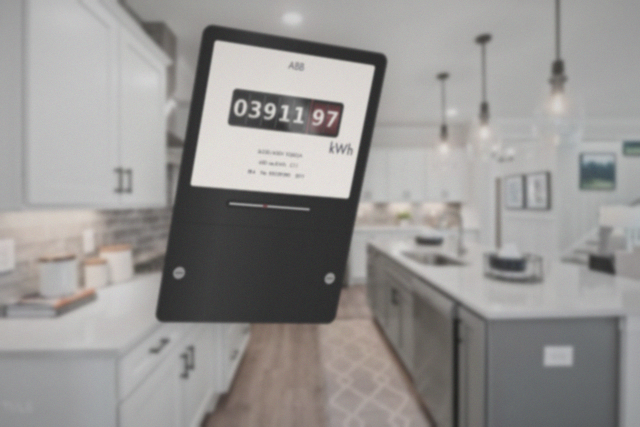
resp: 3911.97,kWh
